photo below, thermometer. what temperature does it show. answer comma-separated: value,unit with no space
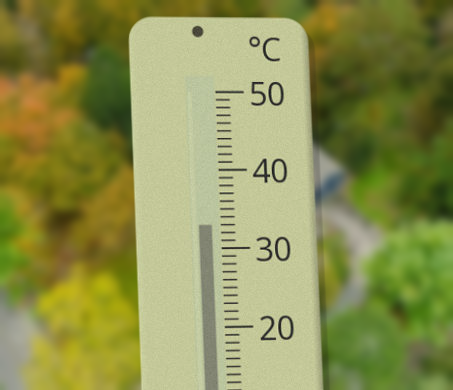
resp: 33,°C
